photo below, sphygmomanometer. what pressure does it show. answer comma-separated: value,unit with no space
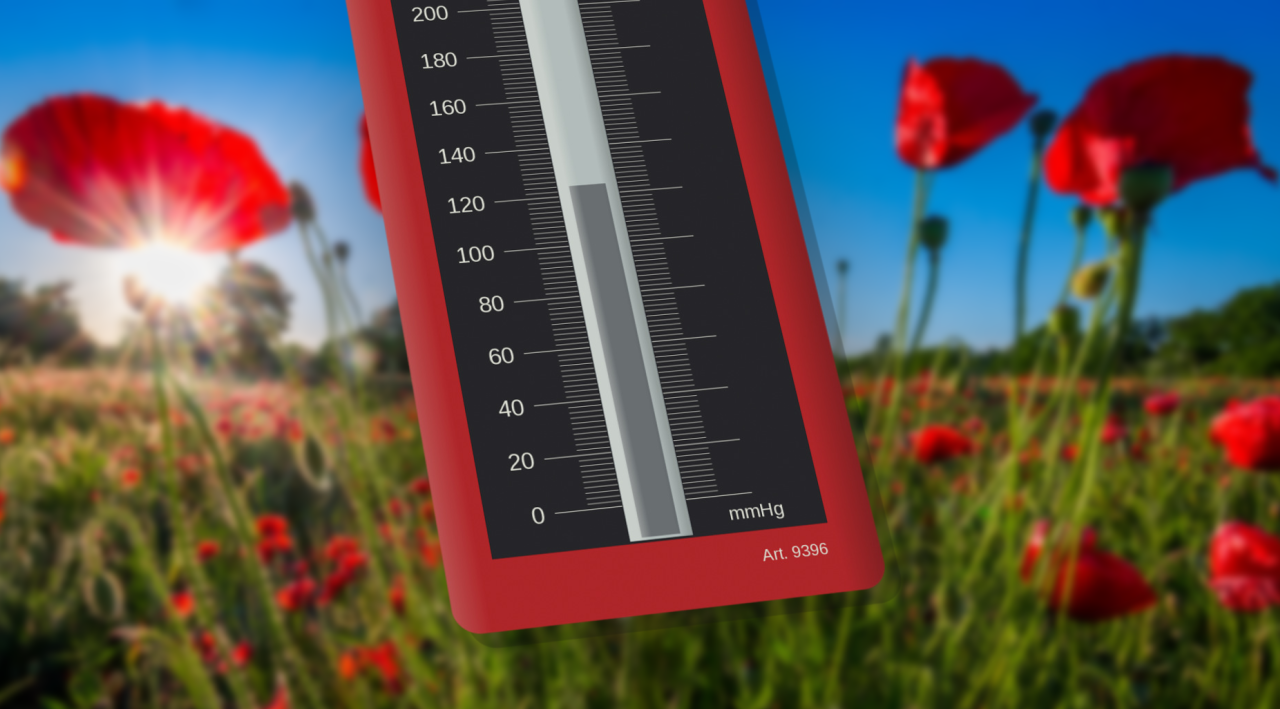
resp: 124,mmHg
